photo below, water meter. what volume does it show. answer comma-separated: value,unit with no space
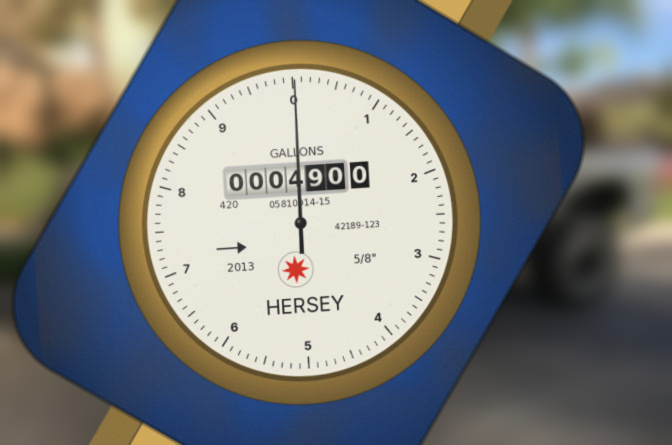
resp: 4900.0,gal
